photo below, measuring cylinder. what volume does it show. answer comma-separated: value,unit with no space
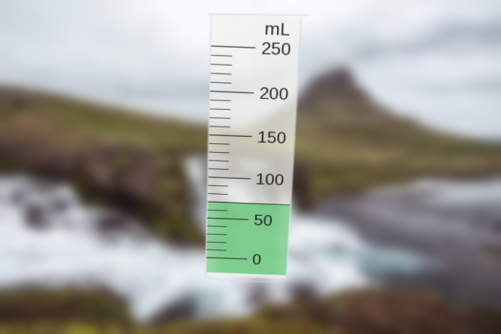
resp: 70,mL
